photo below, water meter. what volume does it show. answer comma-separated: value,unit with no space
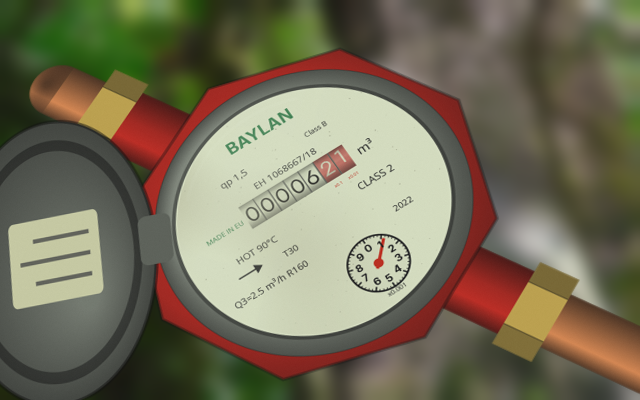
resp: 6.211,m³
